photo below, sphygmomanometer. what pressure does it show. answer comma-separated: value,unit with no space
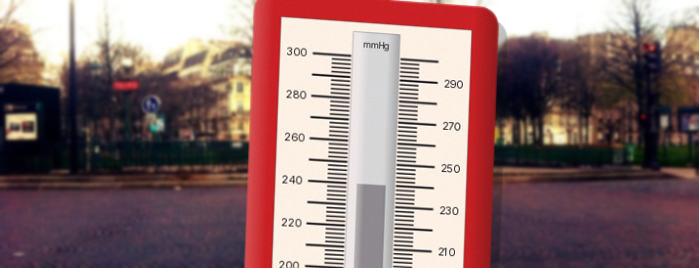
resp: 240,mmHg
